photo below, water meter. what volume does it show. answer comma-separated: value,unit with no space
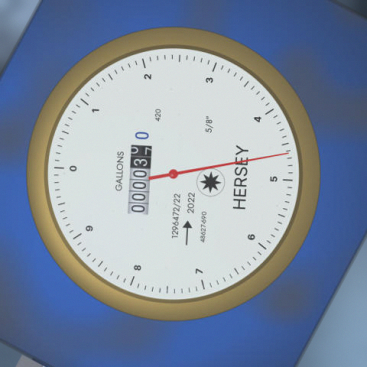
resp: 364.6,gal
